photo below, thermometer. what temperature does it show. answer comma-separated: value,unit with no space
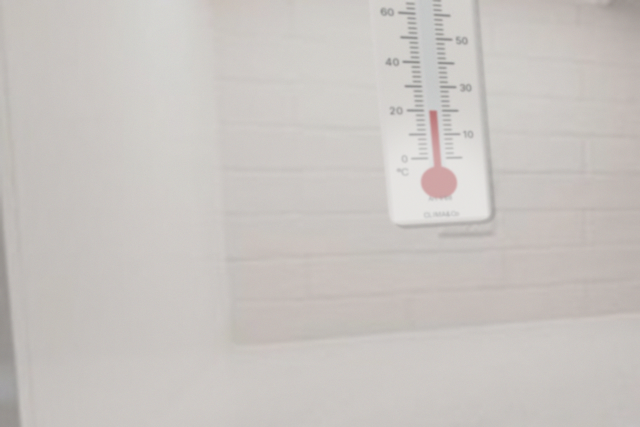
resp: 20,°C
